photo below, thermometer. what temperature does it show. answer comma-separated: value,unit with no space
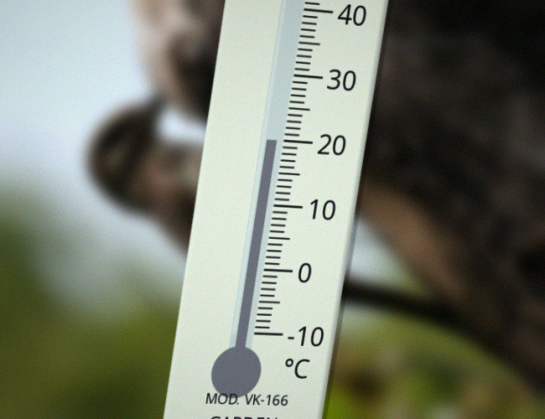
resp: 20,°C
